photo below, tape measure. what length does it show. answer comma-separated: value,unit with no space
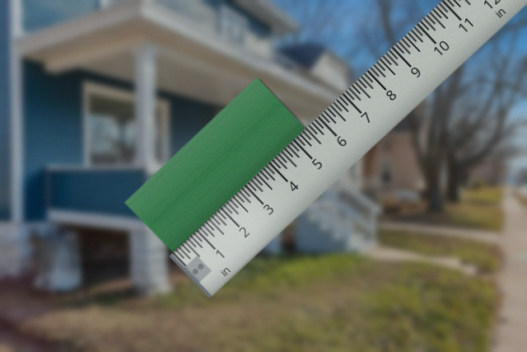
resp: 5.5,in
